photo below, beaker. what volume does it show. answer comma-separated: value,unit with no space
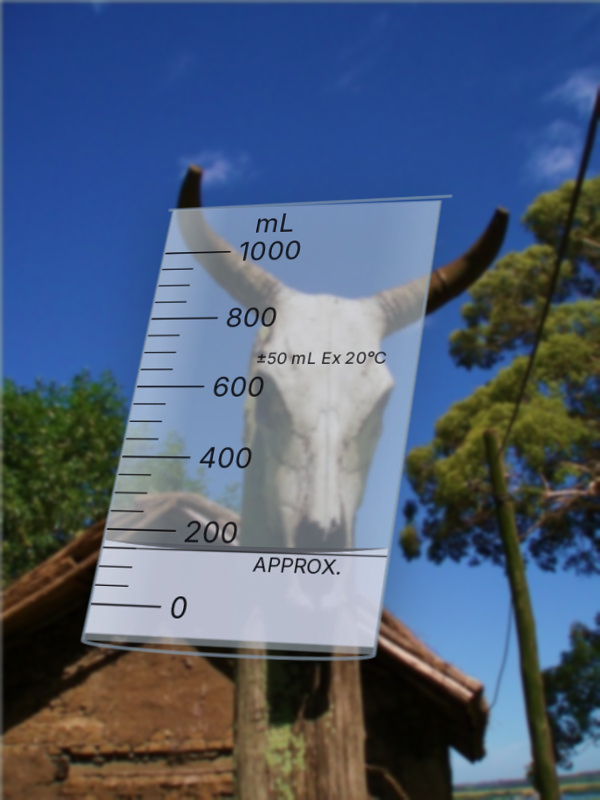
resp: 150,mL
